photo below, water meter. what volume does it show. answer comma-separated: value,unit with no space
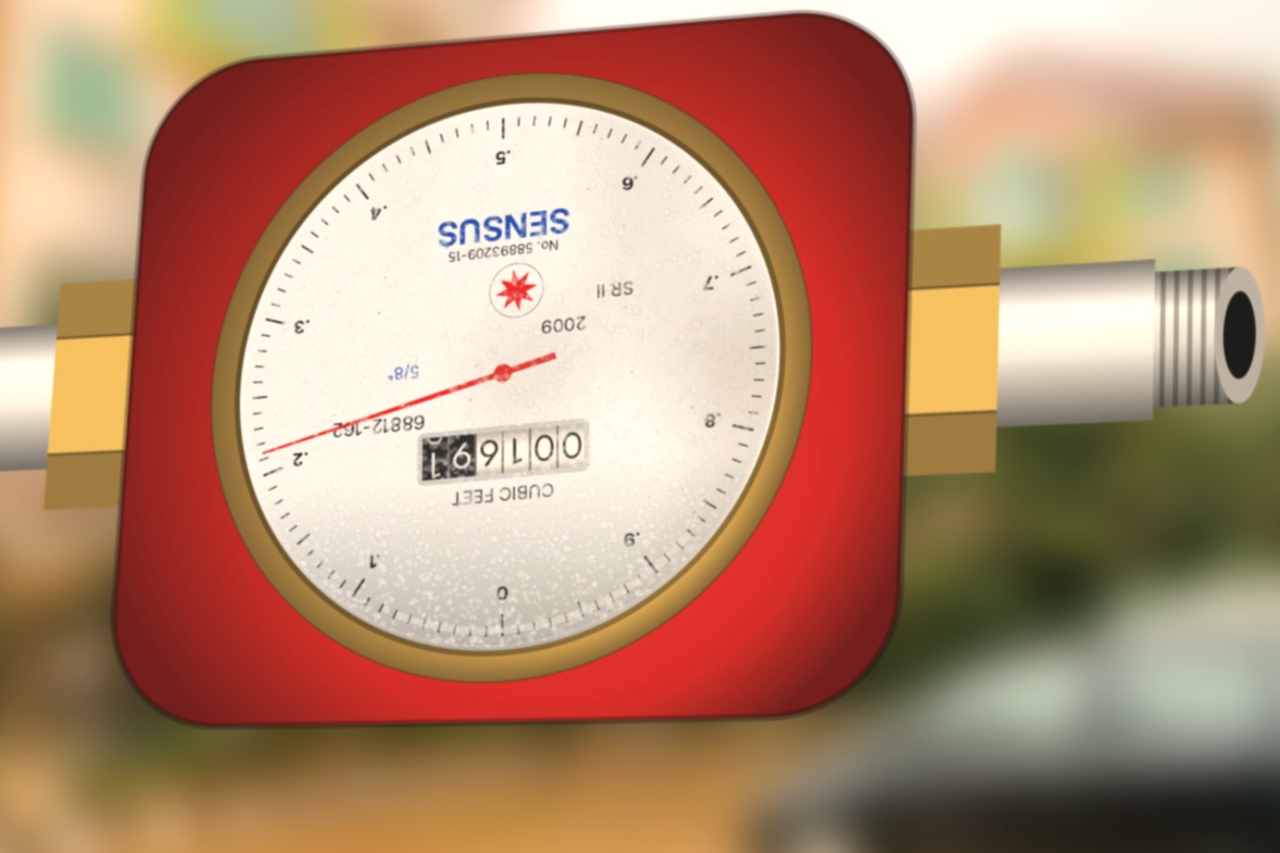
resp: 1691.21,ft³
